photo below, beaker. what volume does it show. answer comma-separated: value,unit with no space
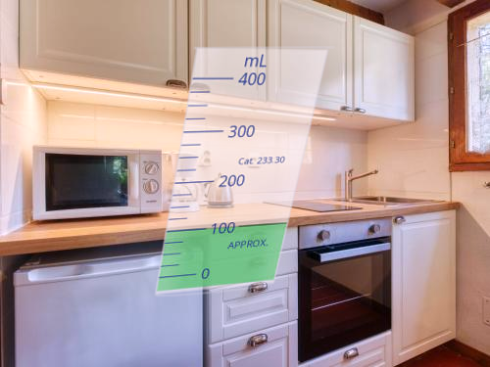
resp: 100,mL
